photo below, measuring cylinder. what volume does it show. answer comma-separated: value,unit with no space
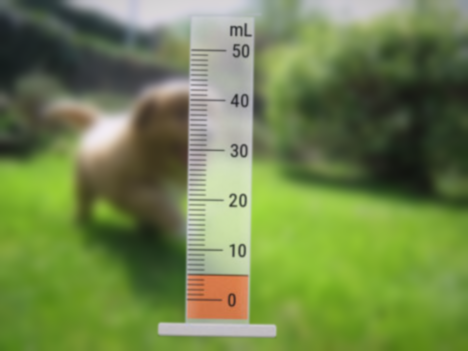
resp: 5,mL
